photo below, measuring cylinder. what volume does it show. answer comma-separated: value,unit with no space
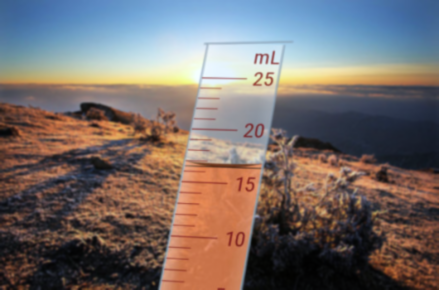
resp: 16.5,mL
